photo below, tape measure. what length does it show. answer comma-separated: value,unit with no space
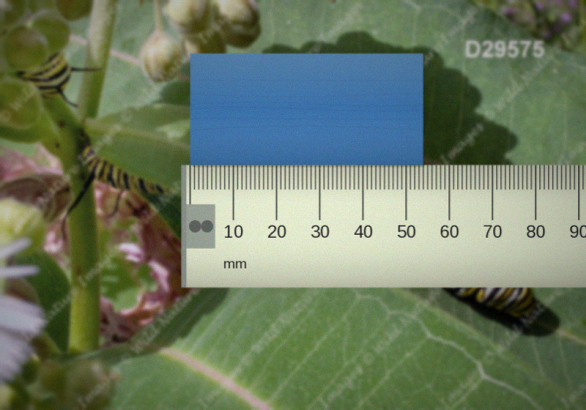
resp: 54,mm
